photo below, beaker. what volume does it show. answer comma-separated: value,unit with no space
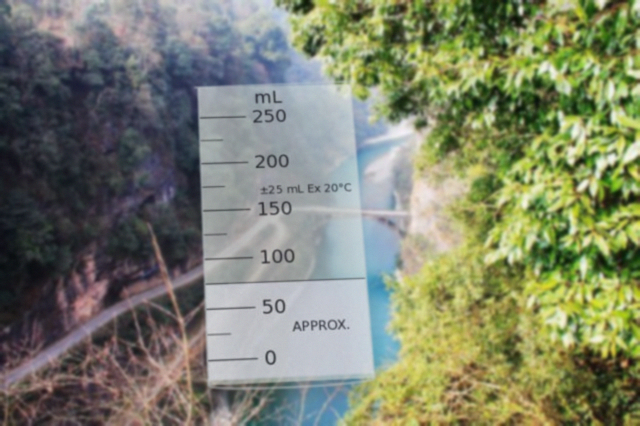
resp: 75,mL
